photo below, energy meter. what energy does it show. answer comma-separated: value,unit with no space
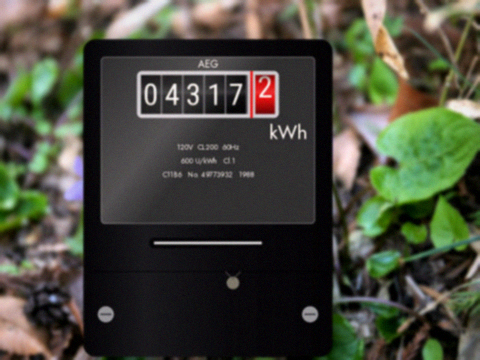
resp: 4317.2,kWh
